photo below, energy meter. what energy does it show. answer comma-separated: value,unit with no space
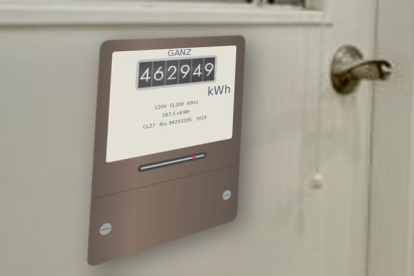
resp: 462949,kWh
